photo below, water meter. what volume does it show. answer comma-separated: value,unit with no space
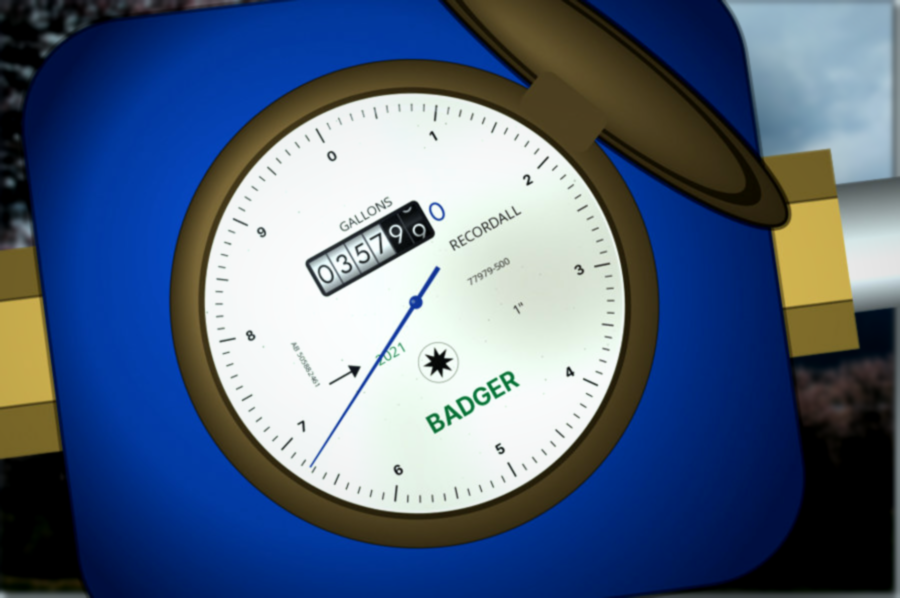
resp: 357986.7,gal
